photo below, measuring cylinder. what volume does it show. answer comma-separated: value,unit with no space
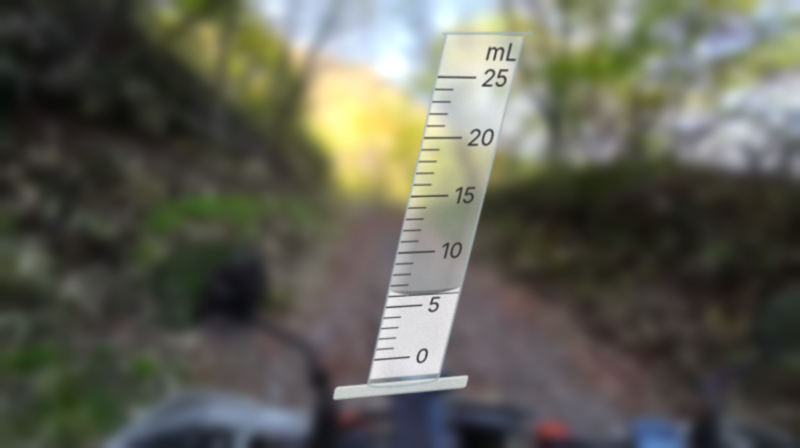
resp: 6,mL
